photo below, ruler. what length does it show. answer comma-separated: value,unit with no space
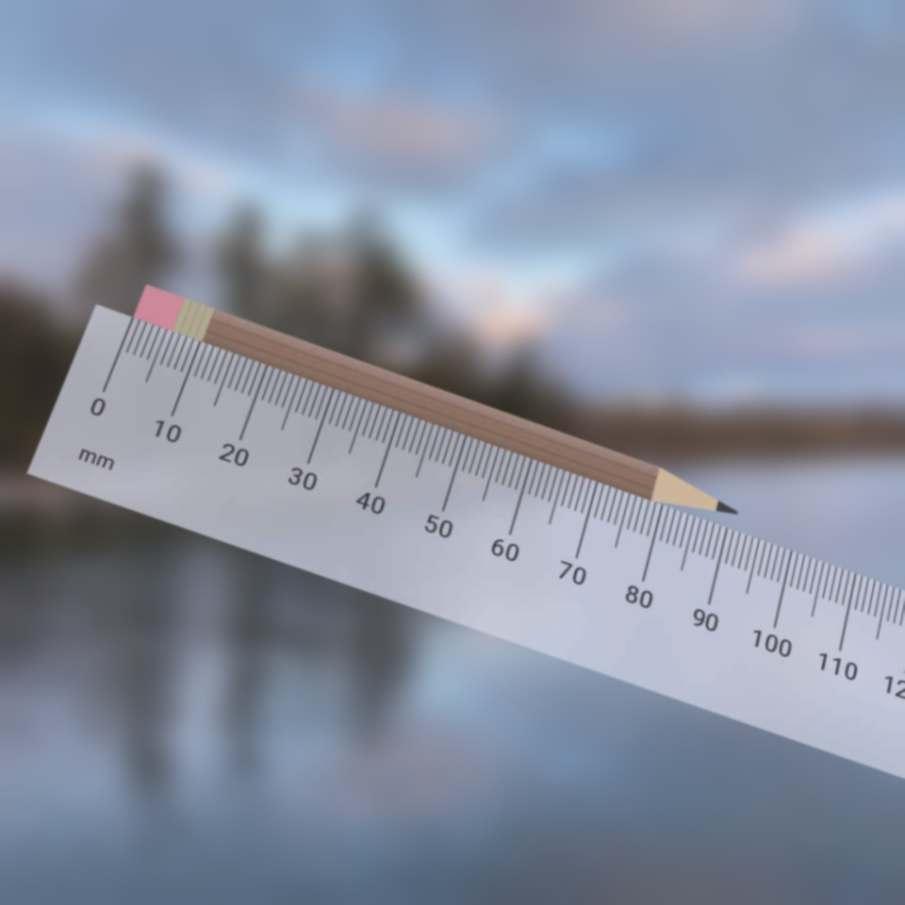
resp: 91,mm
